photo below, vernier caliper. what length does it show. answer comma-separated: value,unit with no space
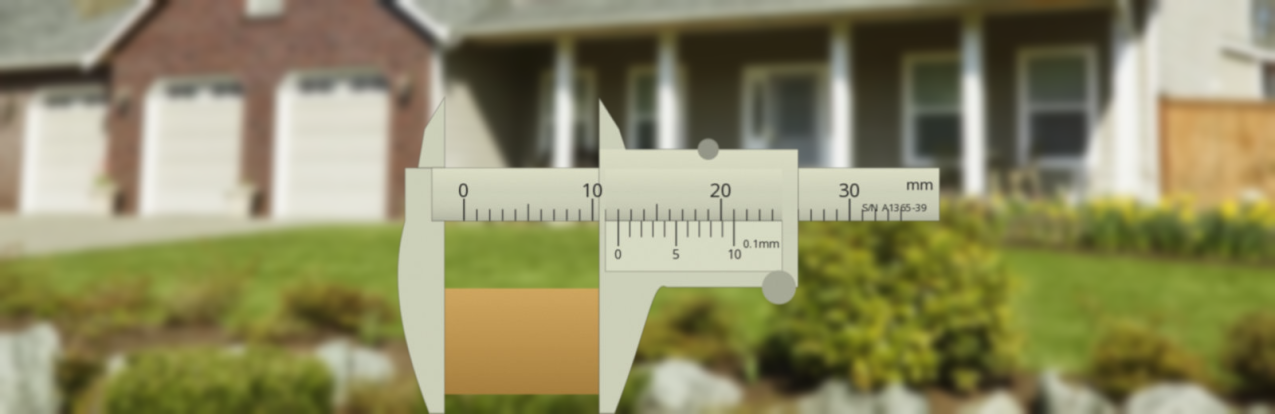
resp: 12.0,mm
